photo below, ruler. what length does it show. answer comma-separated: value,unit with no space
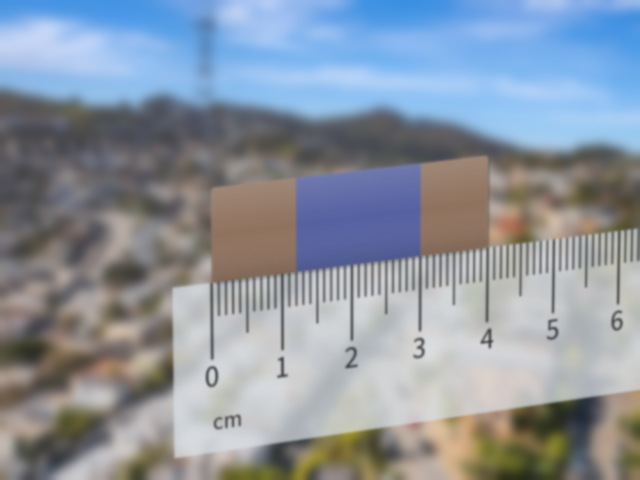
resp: 4,cm
